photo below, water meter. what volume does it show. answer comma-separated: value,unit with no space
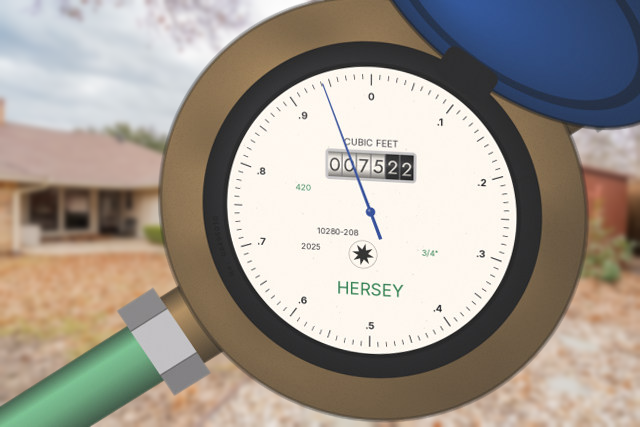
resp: 7521.94,ft³
